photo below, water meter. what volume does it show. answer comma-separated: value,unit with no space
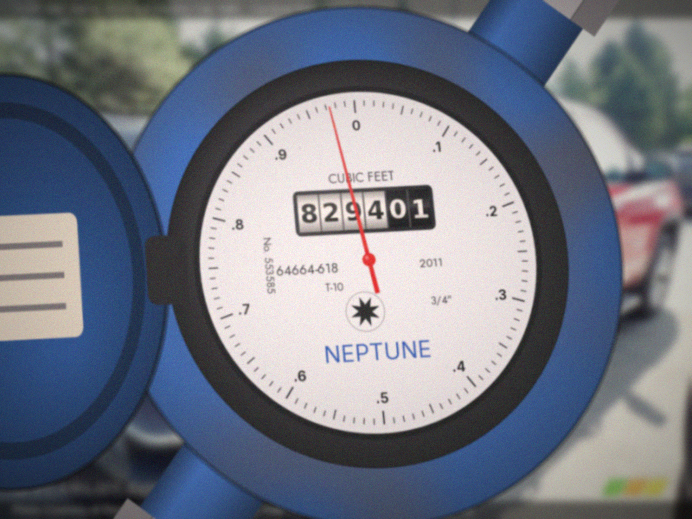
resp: 829400.97,ft³
